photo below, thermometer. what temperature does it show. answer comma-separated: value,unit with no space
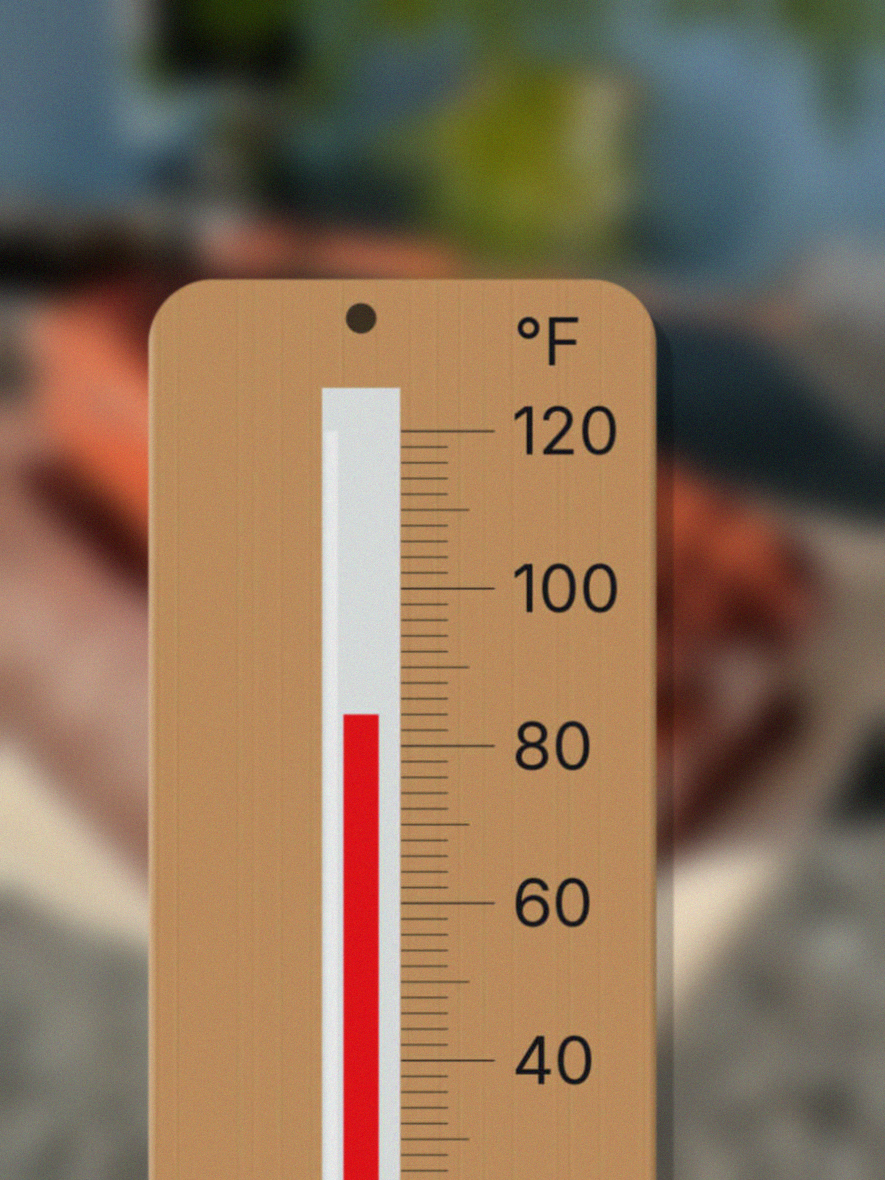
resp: 84,°F
